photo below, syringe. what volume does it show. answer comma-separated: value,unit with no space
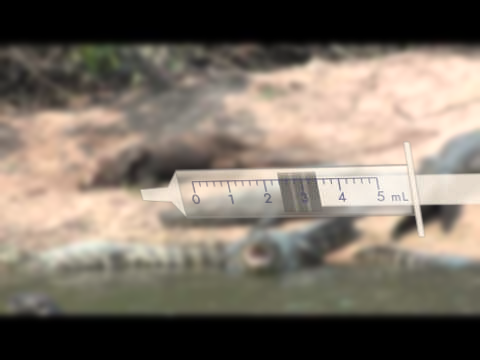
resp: 2.4,mL
